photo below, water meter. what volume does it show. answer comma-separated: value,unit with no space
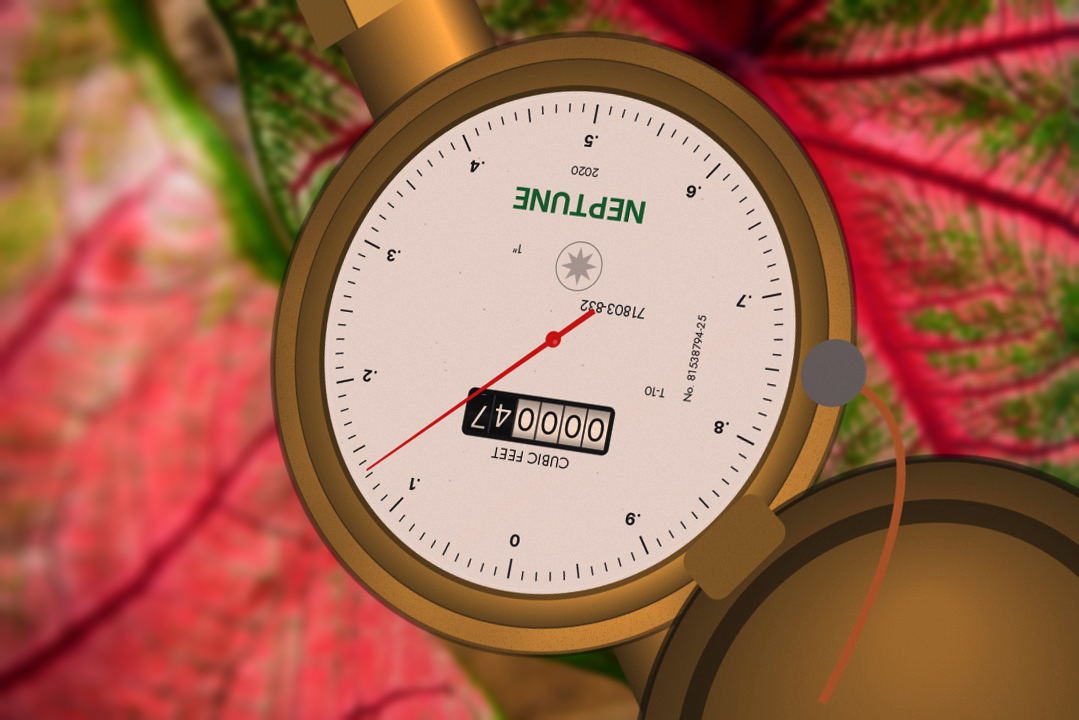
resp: 47.13,ft³
